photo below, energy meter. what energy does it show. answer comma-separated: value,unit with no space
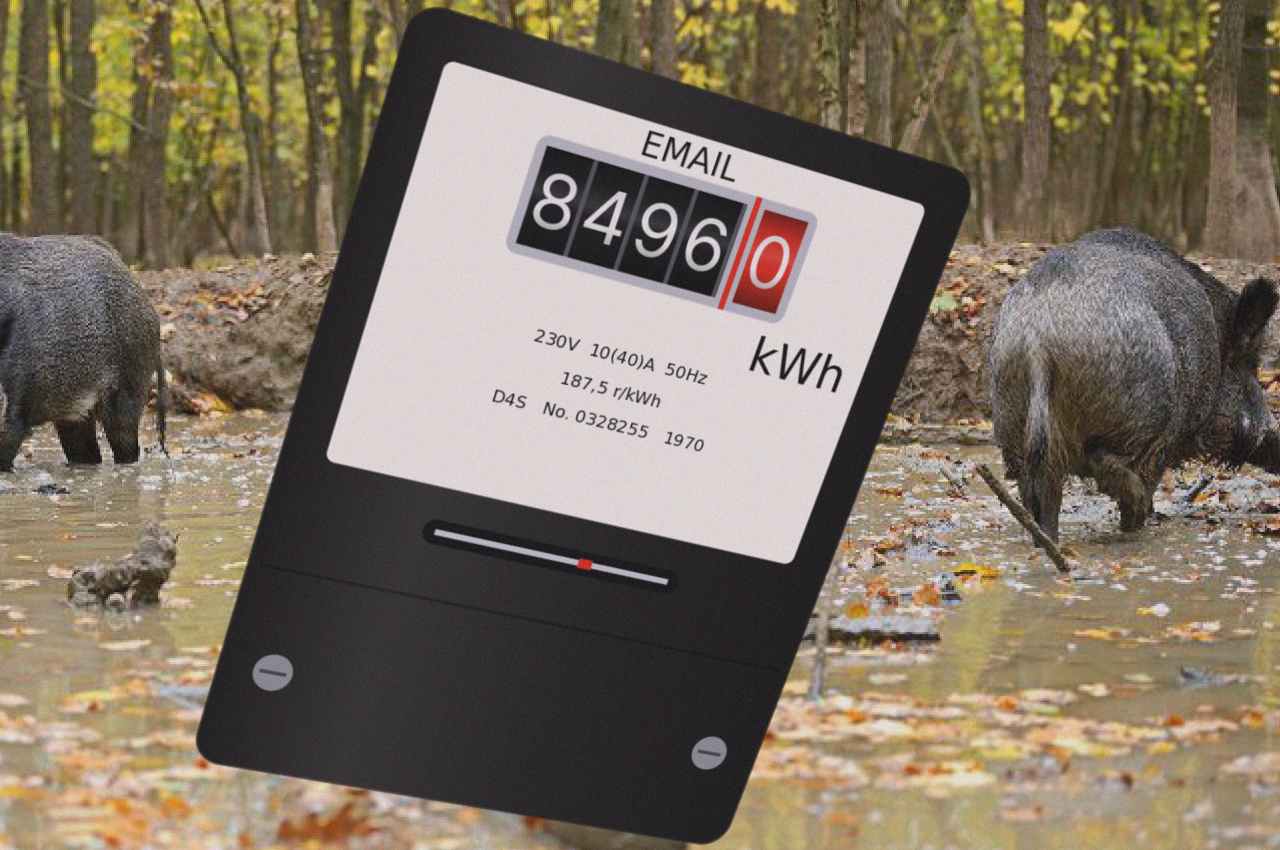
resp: 8496.0,kWh
